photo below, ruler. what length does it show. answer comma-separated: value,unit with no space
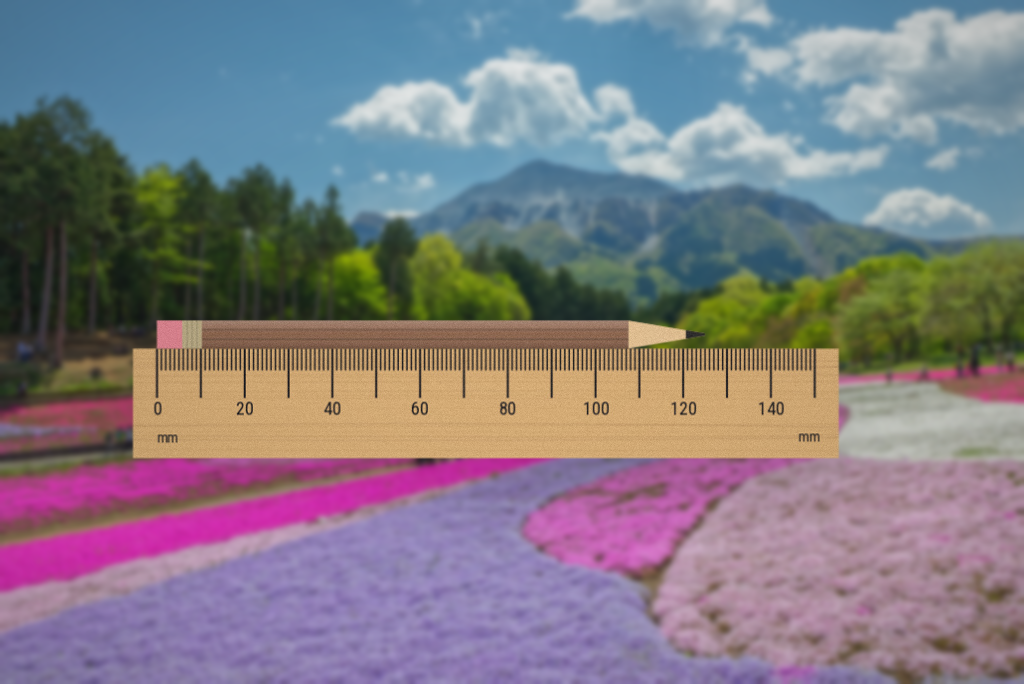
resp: 125,mm
